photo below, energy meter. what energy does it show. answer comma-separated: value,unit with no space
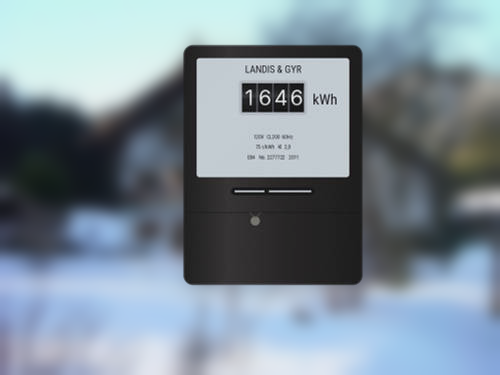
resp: 1646,kWh
